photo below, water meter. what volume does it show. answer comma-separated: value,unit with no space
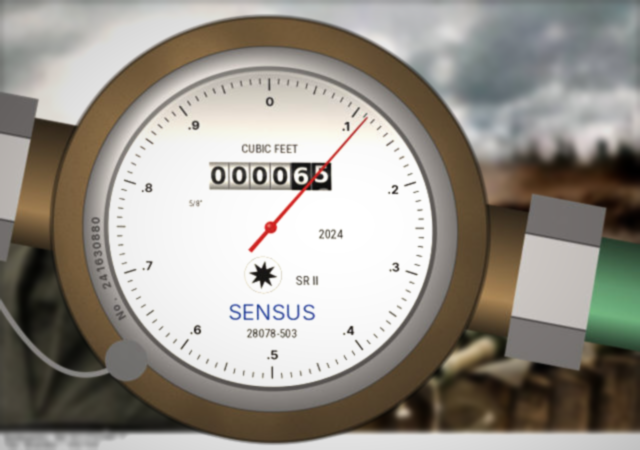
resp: 65.11,ft³
